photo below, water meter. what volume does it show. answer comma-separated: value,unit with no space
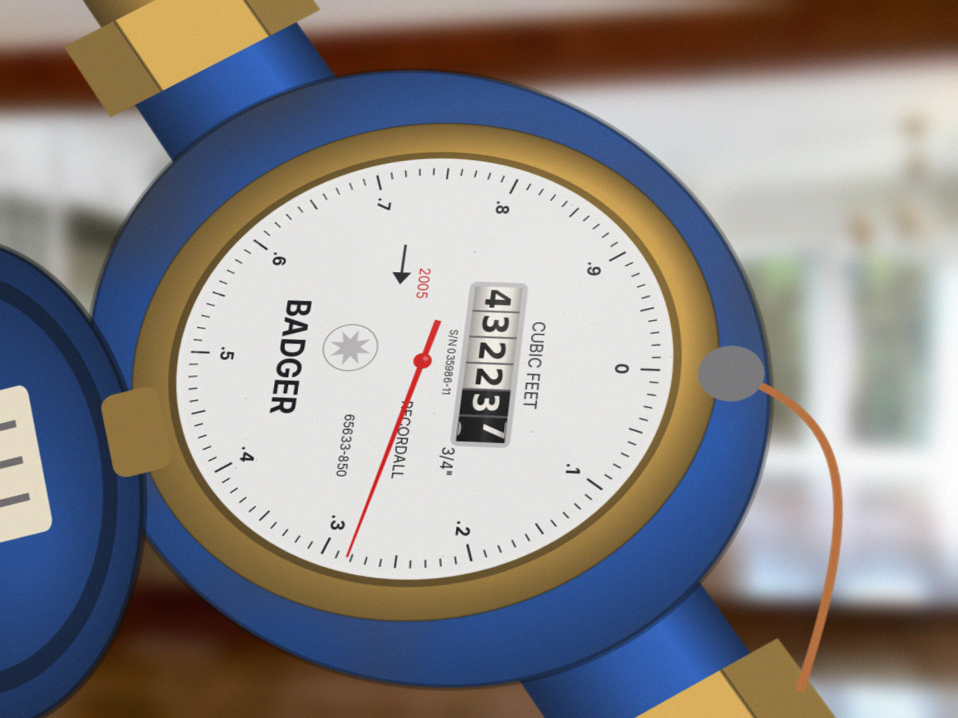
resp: 432237.28,ft³
